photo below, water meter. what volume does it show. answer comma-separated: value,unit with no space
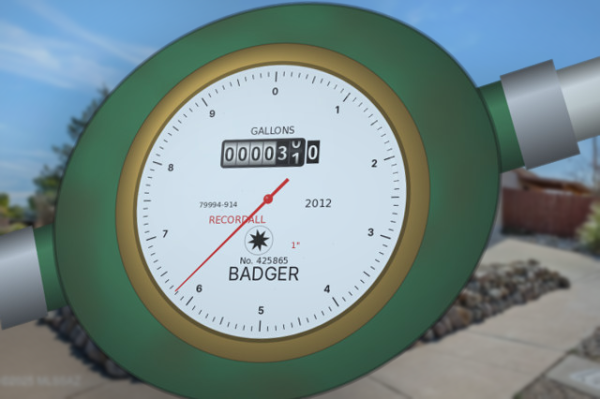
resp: 306.2,gal
